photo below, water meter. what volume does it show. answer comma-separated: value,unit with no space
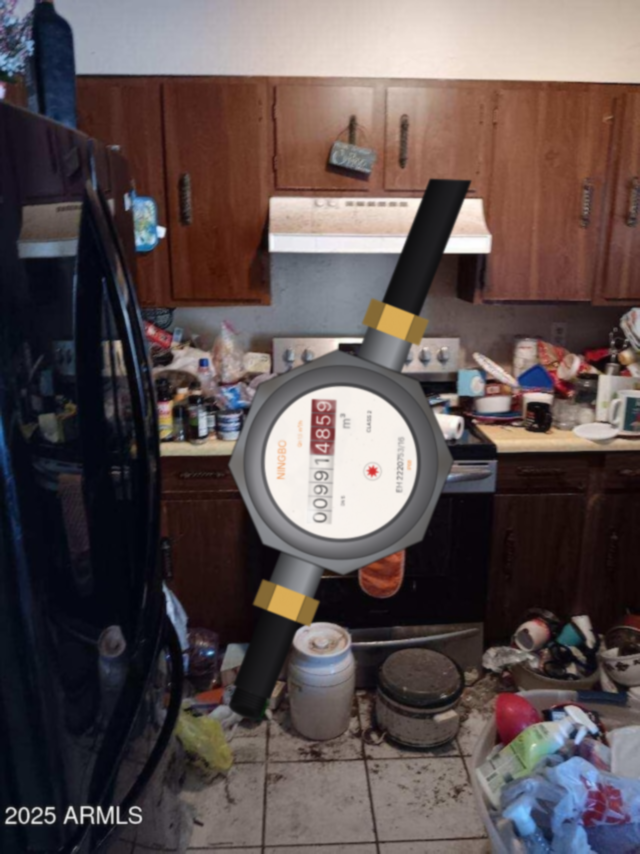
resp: 991.4859,m³
